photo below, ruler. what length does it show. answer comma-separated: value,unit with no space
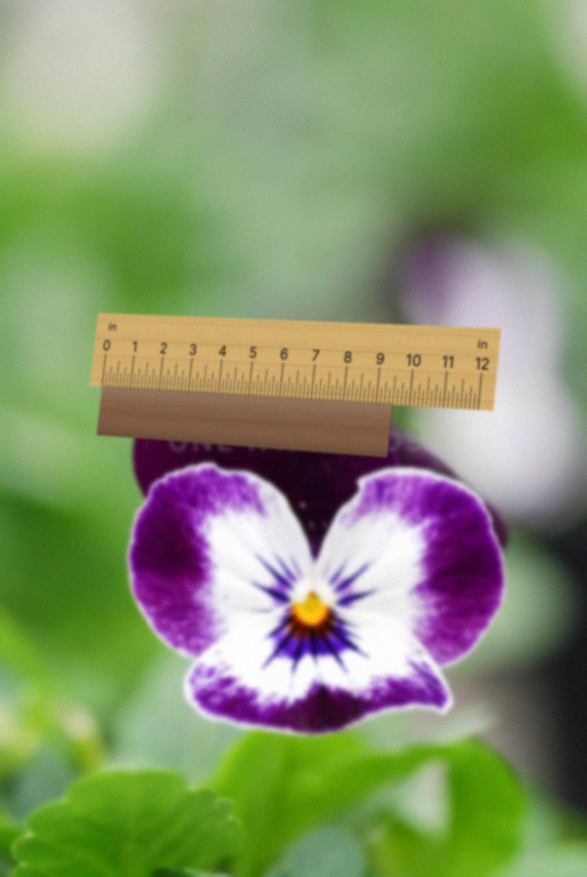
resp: 9.5,in
